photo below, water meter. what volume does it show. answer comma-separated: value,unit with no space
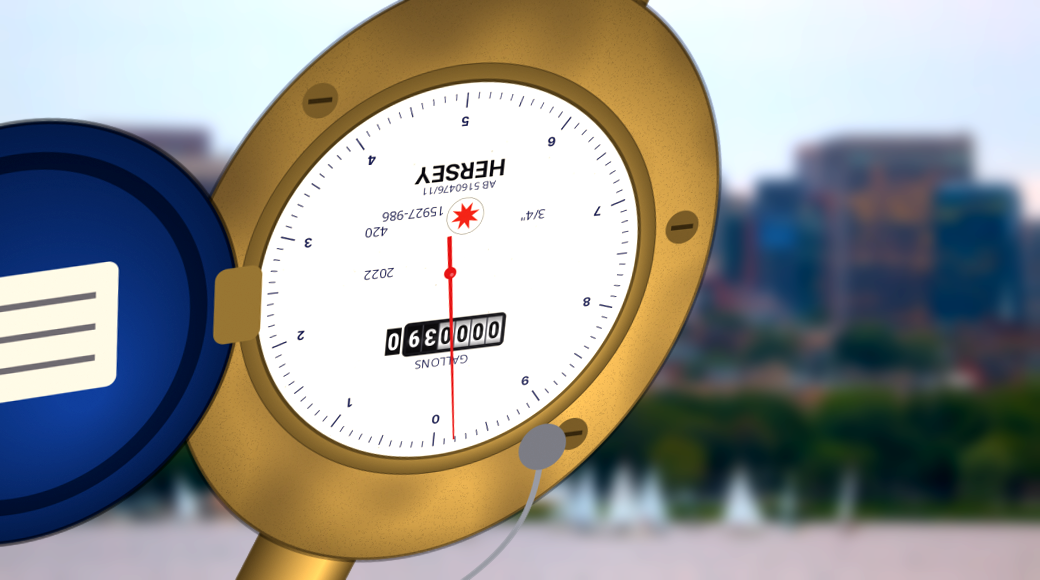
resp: 389.8,gal
